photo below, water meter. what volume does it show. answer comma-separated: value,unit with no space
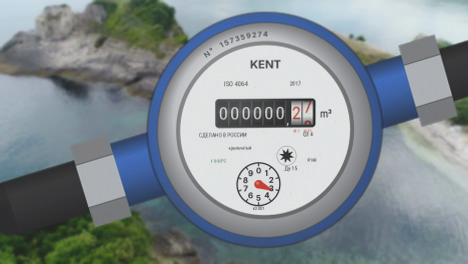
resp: 0.273,m³
